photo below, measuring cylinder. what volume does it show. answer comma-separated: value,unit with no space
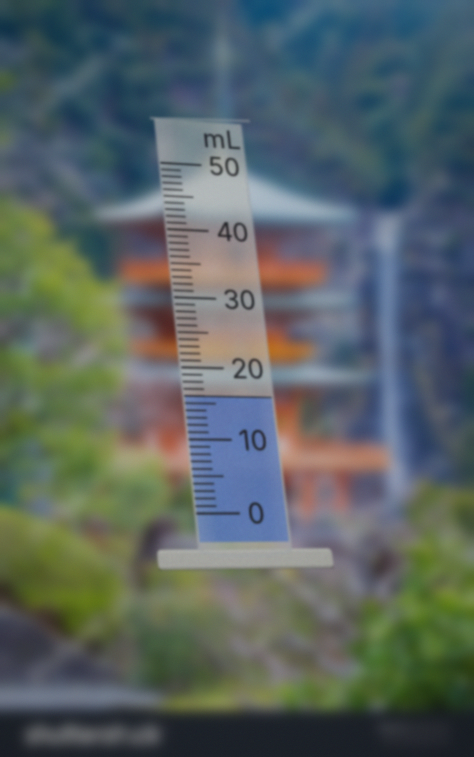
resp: 16,mL
